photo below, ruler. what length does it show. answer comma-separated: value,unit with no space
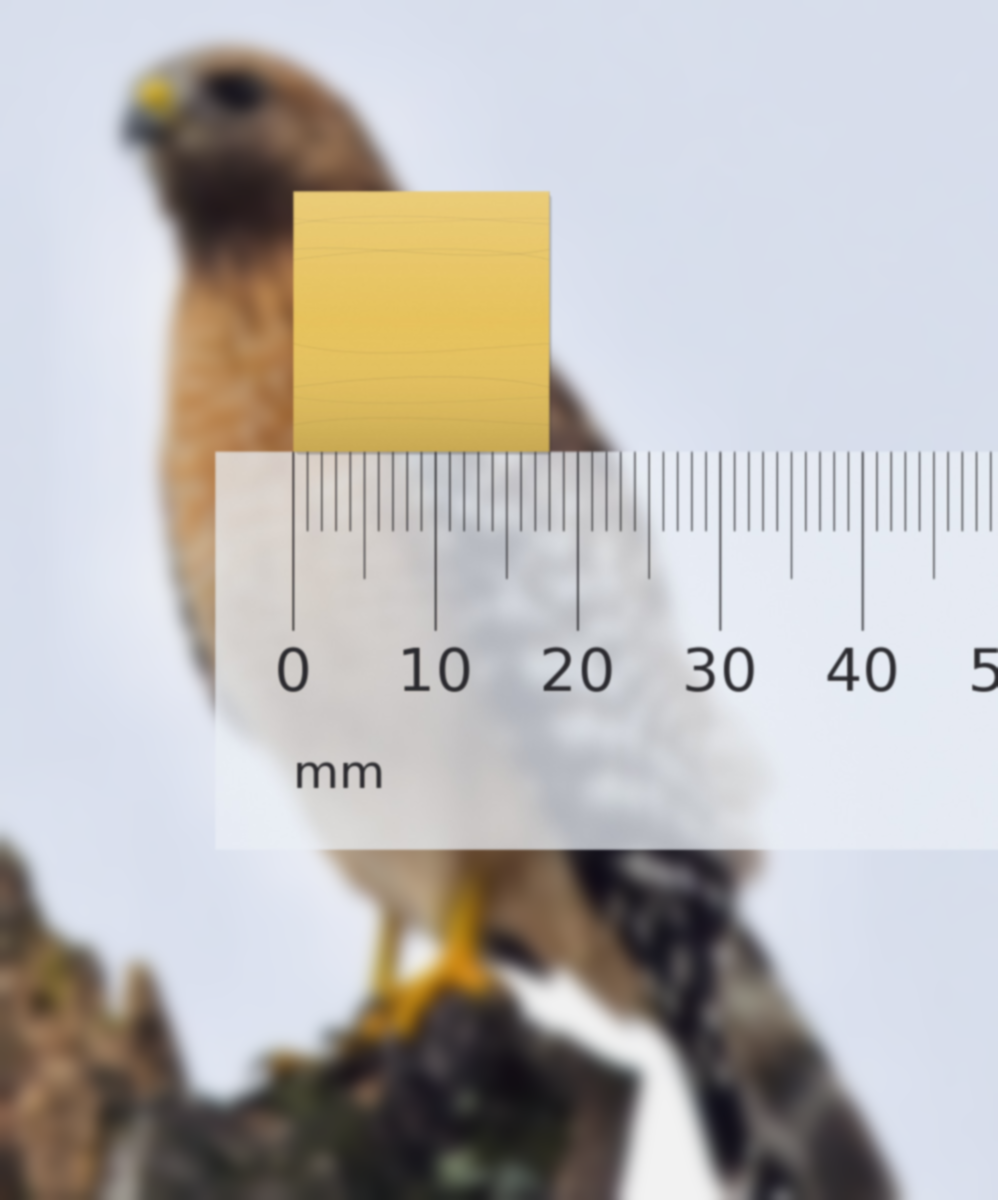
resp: 18,mm
